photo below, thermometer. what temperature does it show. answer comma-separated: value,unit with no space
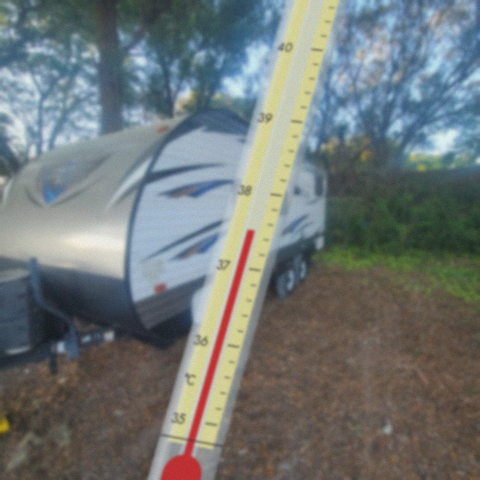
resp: 37.5,°C
